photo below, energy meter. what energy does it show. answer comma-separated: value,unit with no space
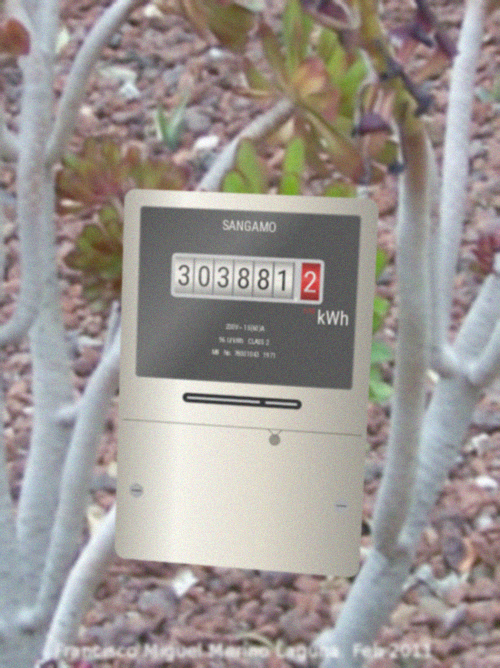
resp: 303881.2,kWh
